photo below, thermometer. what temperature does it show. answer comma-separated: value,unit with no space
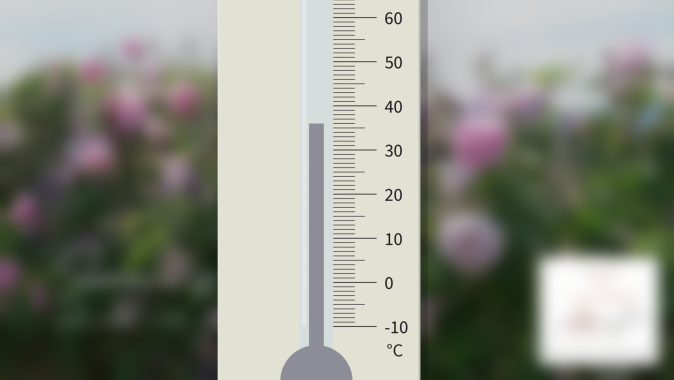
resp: 36,°C
